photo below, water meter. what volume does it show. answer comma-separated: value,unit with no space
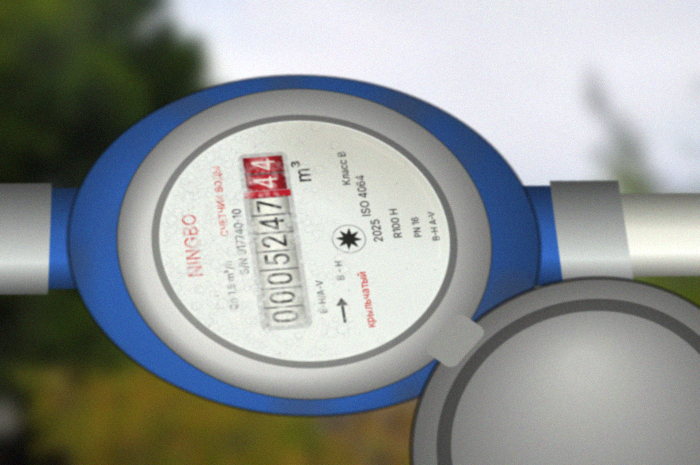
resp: 5247.44,m³
